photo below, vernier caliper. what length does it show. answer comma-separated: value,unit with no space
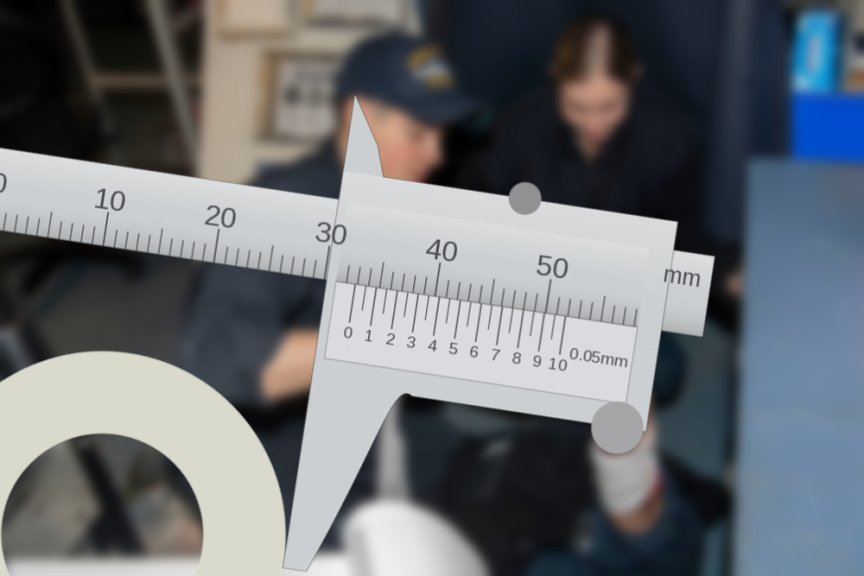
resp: 32.8,mm
